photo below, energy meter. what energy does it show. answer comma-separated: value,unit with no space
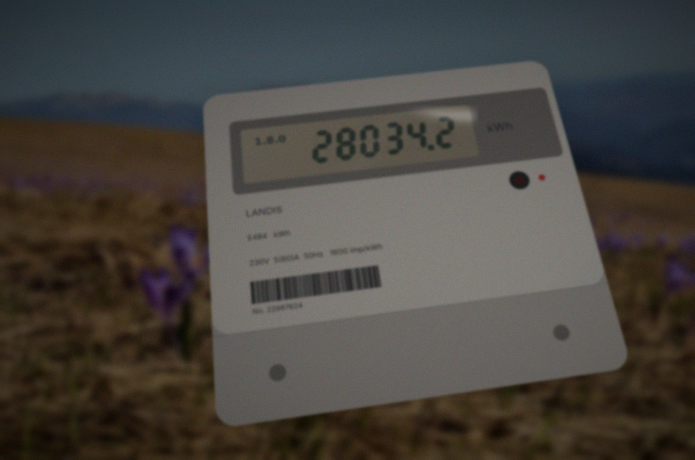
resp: 28034.2,kWh
